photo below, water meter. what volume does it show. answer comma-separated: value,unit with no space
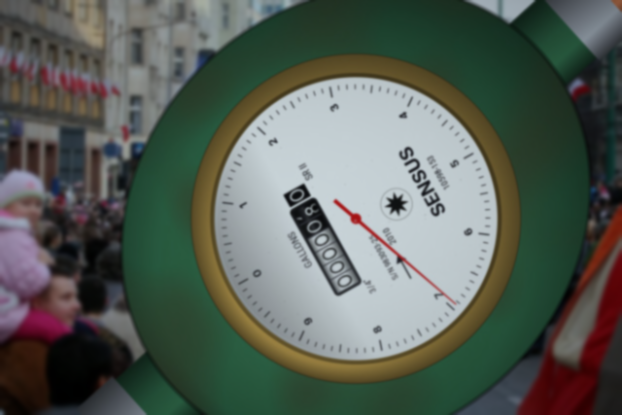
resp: 76.9,gal
